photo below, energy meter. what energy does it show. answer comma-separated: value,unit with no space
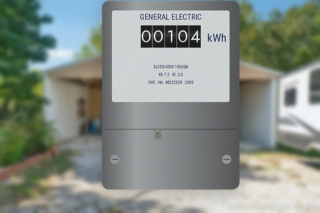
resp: 104,kWh
